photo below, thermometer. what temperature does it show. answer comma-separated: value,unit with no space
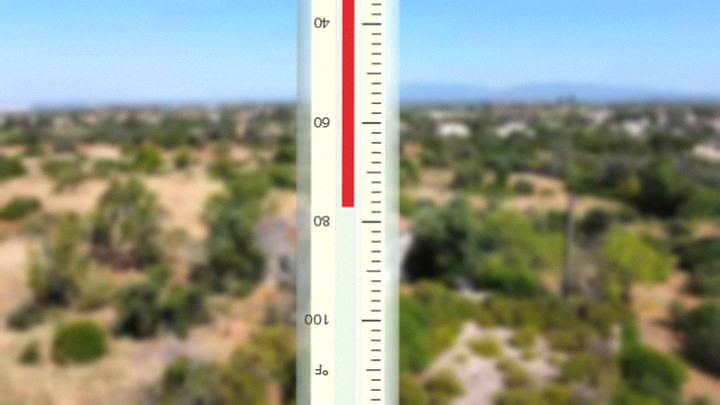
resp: 77,°F
